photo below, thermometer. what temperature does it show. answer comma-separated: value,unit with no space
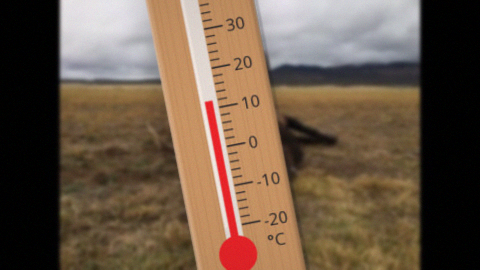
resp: 12,°C
